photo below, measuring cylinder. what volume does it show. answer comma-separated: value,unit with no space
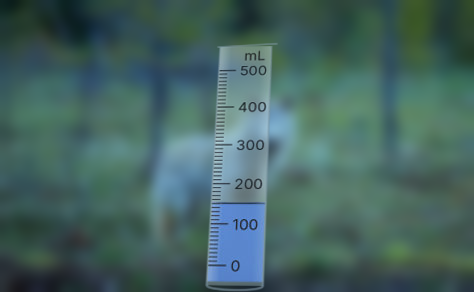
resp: 150,mL
